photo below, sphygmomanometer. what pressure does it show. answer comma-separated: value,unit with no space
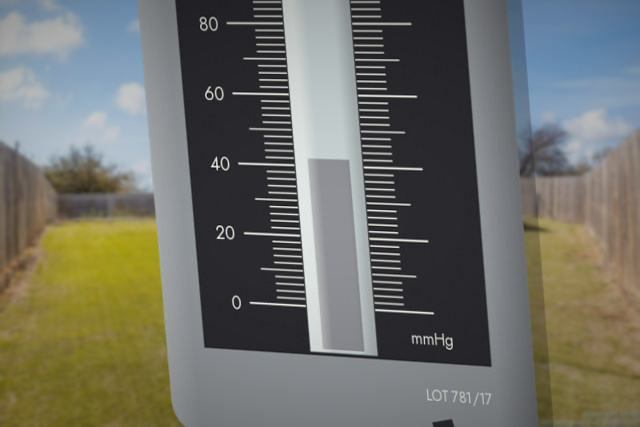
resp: 42,mmHg
